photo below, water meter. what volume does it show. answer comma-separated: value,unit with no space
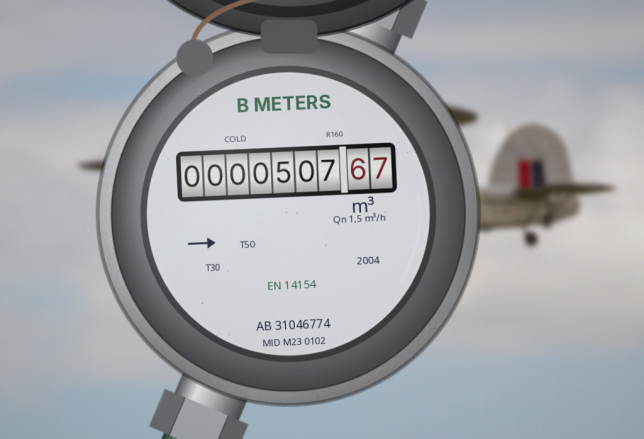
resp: 507.67,m³
